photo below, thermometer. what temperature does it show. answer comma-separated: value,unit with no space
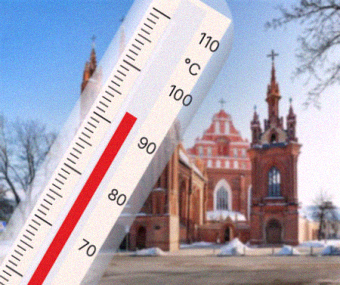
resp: 93,°C
